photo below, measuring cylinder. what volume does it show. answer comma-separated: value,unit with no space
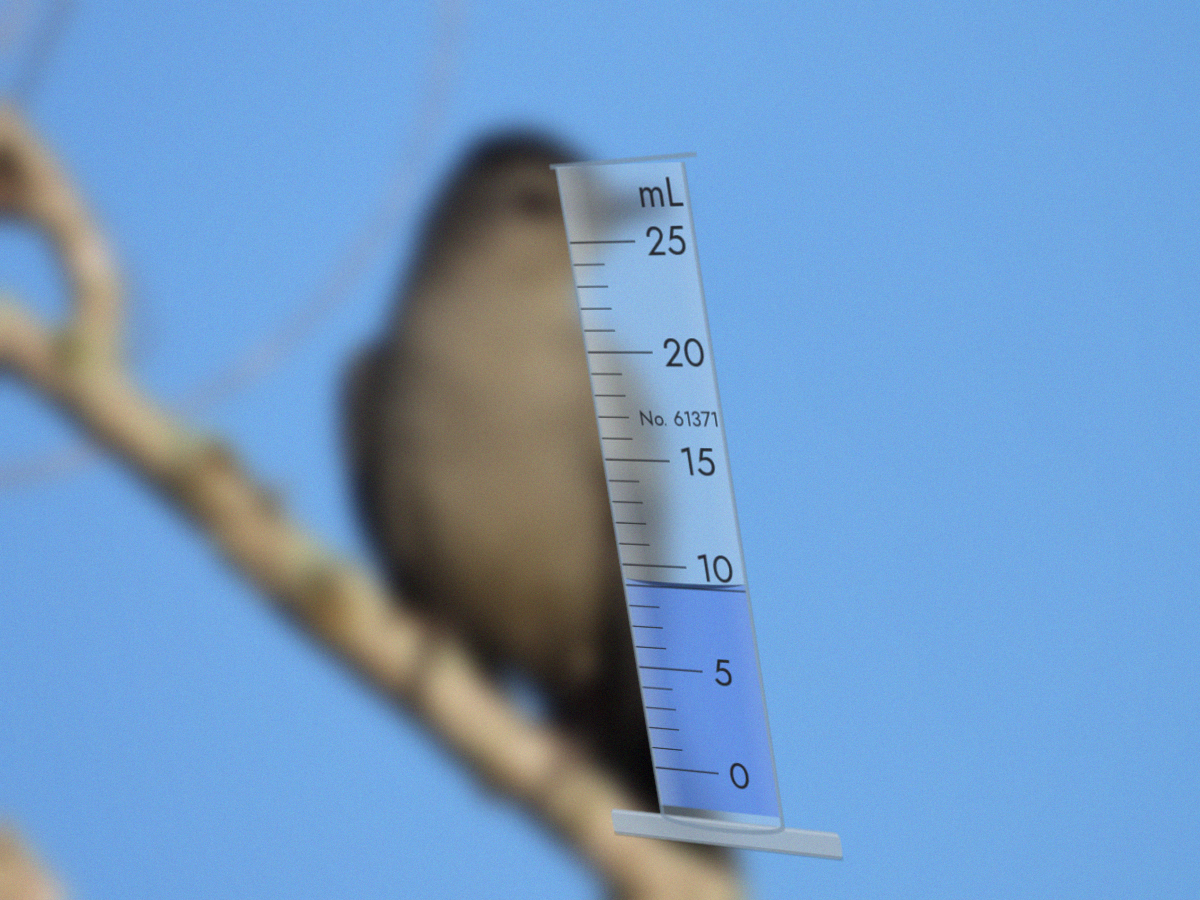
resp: 9,mL
